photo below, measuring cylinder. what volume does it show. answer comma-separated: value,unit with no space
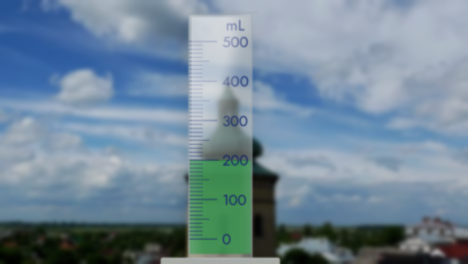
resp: 200,mL
